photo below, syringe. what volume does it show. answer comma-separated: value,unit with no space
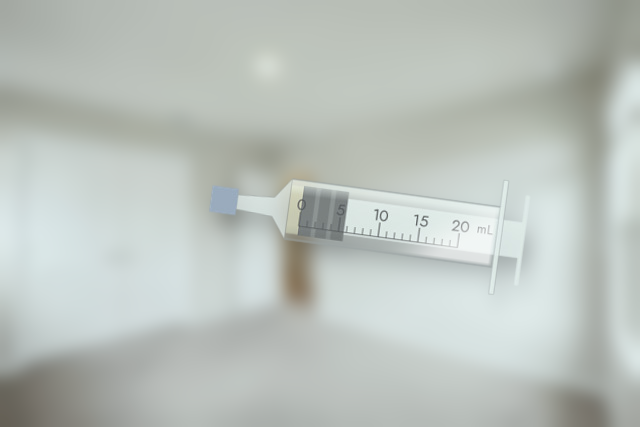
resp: 0,mL
